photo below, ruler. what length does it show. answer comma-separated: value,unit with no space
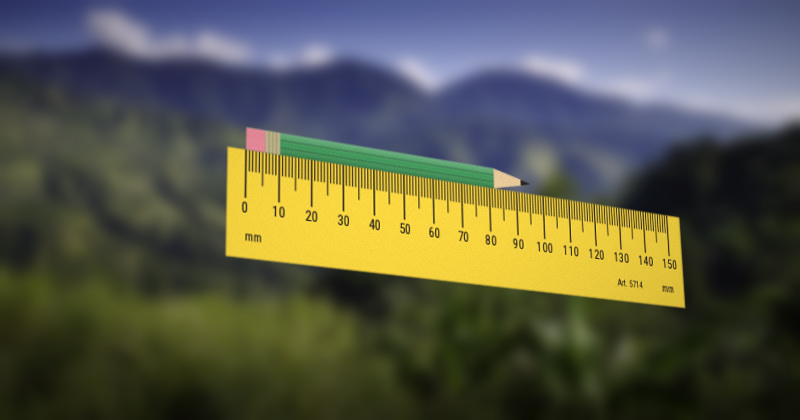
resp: 95,mm
